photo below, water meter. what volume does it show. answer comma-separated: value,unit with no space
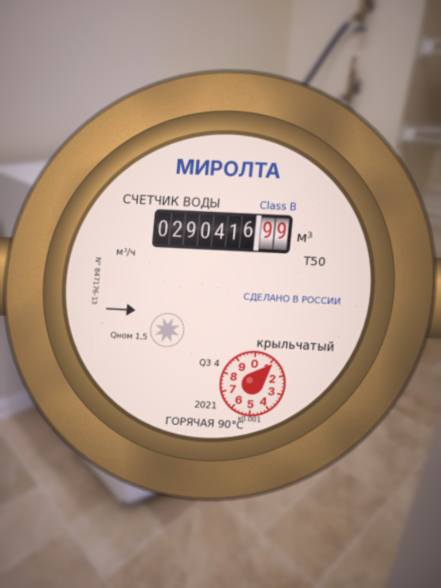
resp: 290416.991,m³
